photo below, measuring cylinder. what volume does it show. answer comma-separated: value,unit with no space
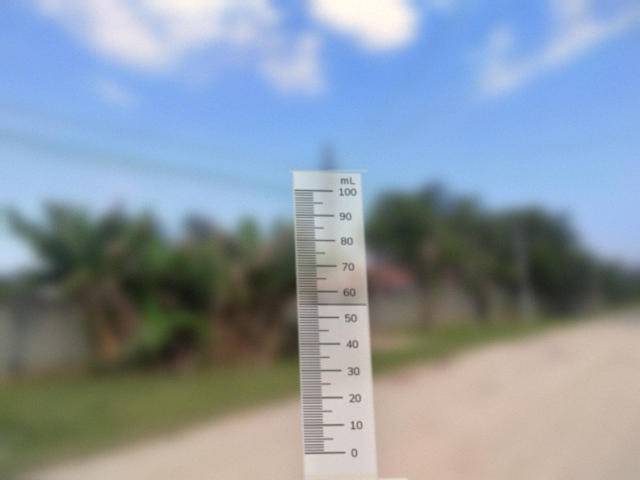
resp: 55,mL
